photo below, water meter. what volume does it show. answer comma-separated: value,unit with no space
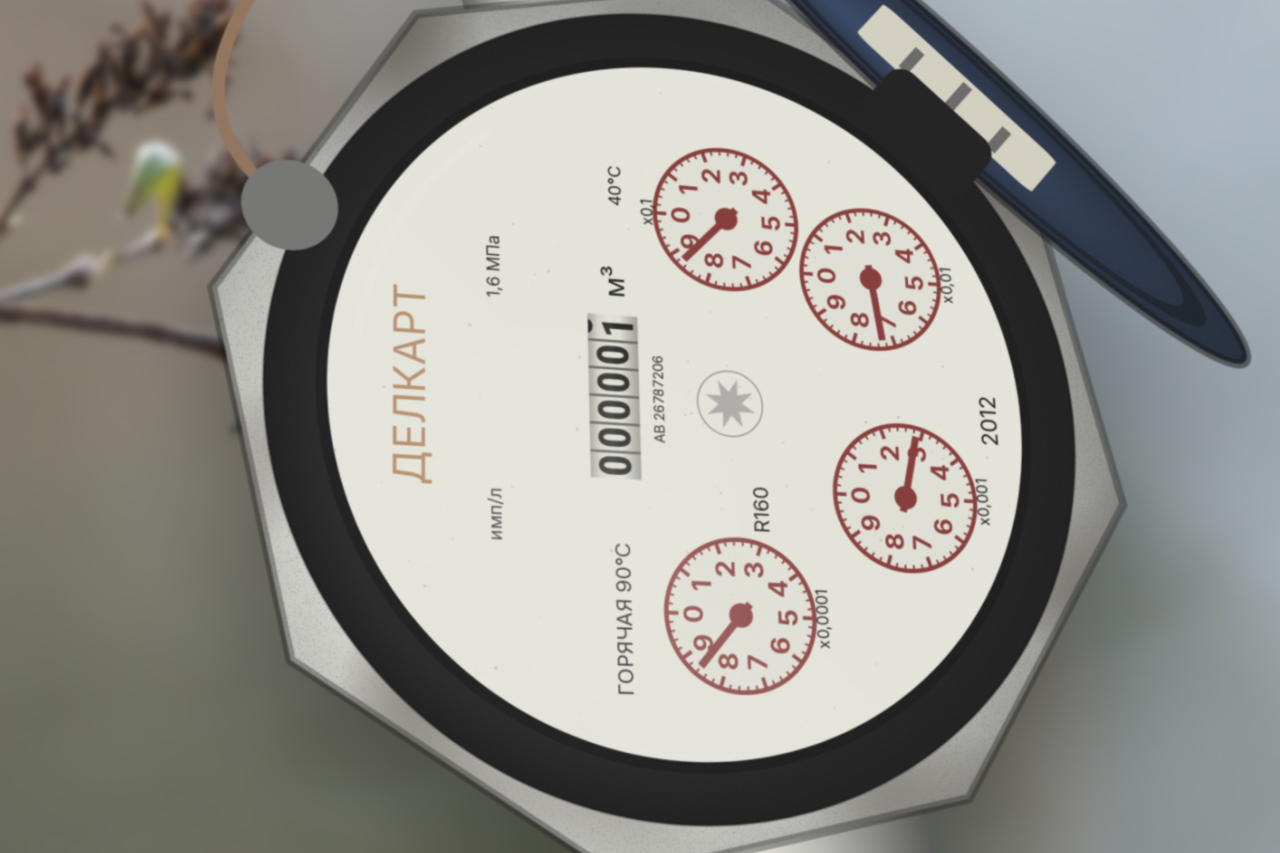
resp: 0.8728,m³
